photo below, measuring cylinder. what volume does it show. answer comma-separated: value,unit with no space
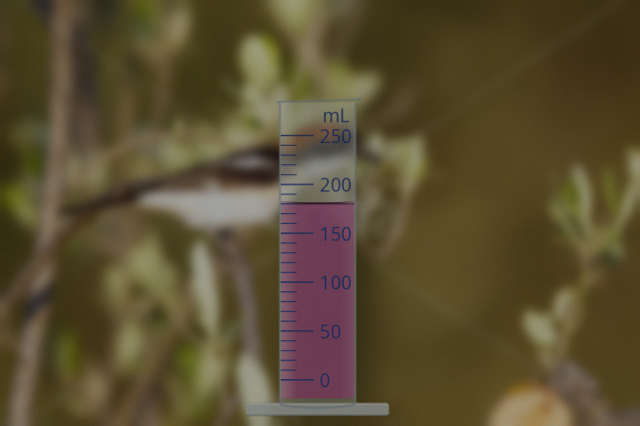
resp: 180,mL
